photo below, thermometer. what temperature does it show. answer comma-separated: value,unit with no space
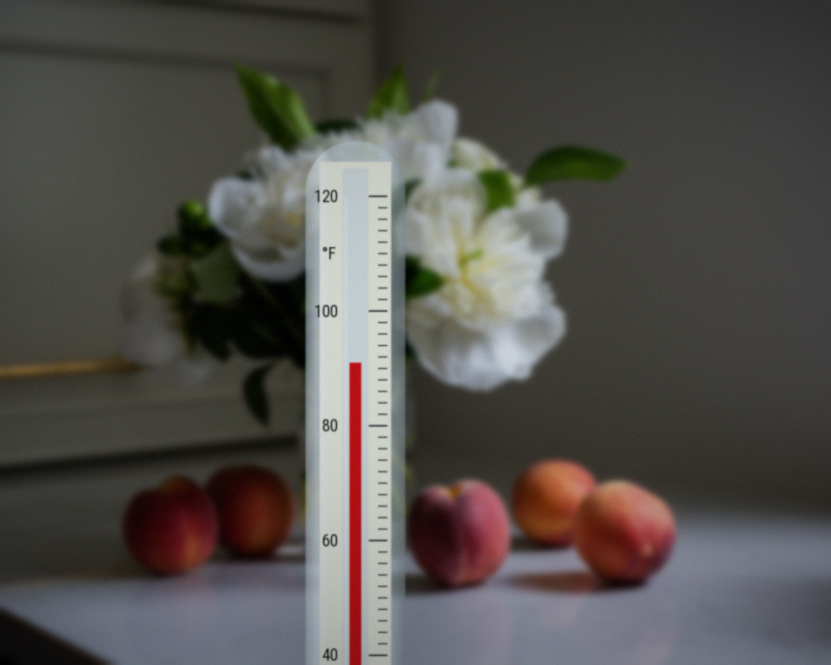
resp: 91,°F
